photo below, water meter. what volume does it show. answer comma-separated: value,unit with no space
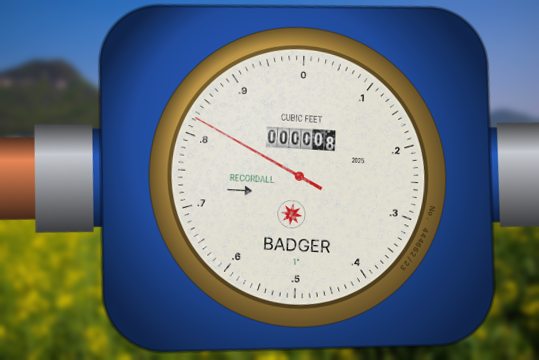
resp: 7.82,ft³
